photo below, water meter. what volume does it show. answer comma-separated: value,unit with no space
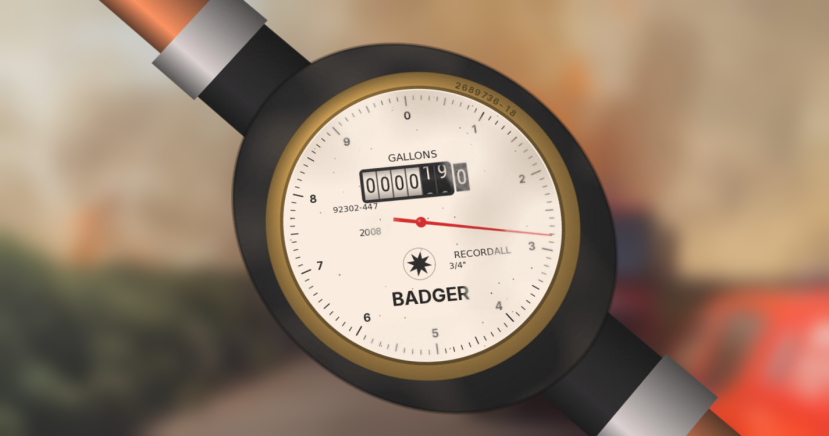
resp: 192.8,gal
